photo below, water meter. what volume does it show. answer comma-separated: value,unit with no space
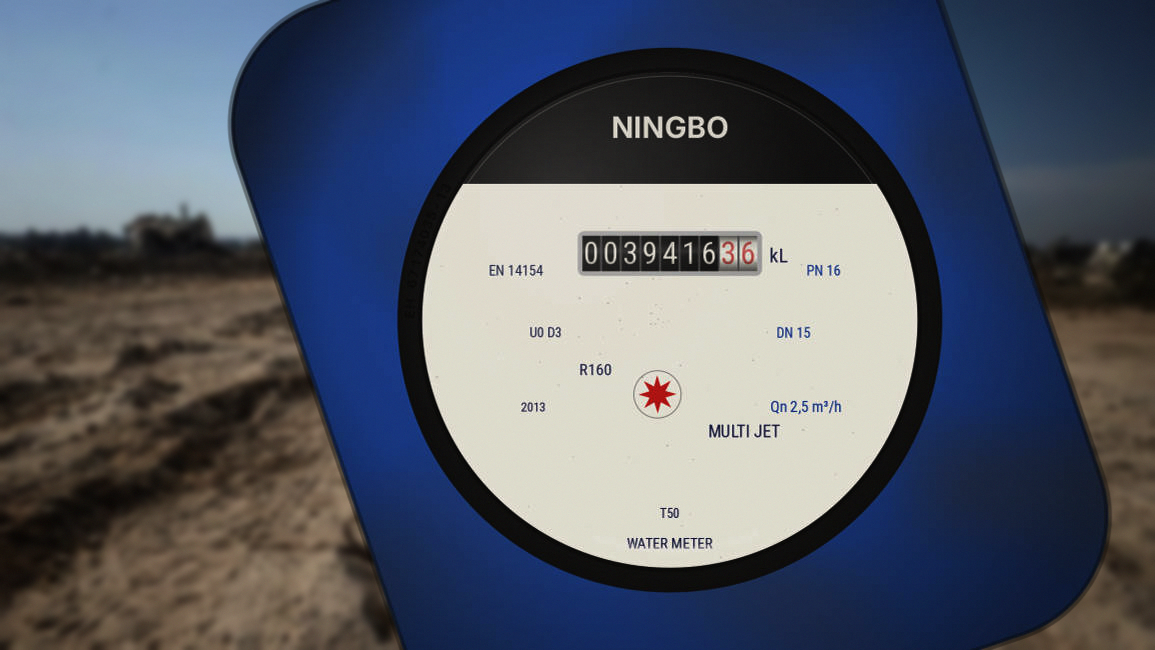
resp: 39416.36,kL
